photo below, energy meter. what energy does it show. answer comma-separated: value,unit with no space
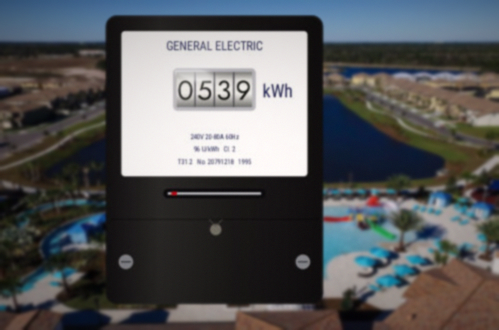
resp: 539,kWh
